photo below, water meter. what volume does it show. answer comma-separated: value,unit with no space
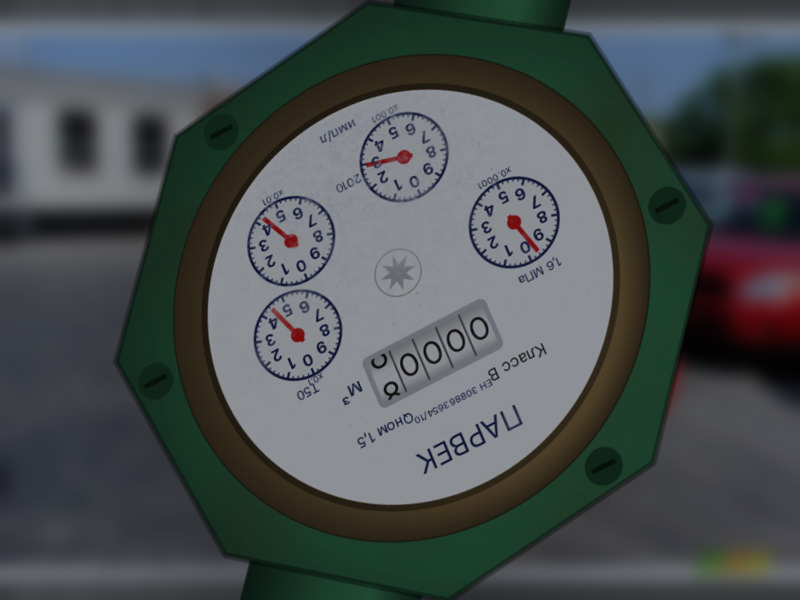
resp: 8.4429,m³
